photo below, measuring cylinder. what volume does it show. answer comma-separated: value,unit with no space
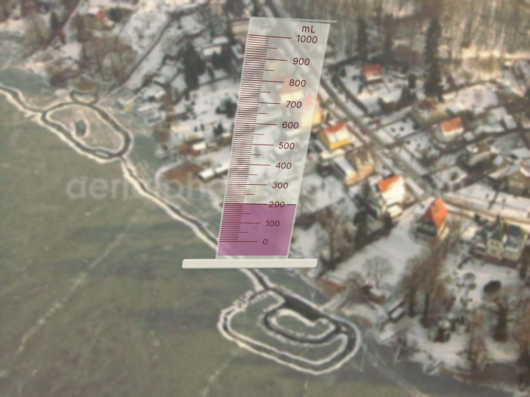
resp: 200,mL
